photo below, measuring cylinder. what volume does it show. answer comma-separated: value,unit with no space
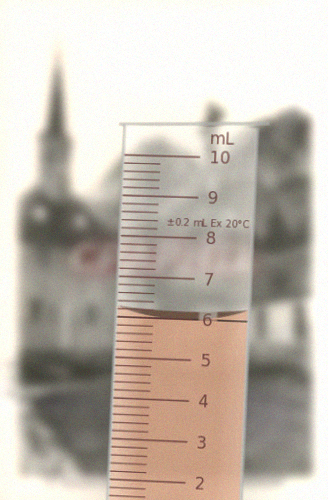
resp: 6,mL
